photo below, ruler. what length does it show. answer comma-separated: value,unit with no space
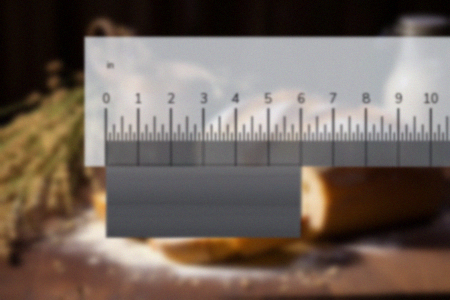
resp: 6,in
